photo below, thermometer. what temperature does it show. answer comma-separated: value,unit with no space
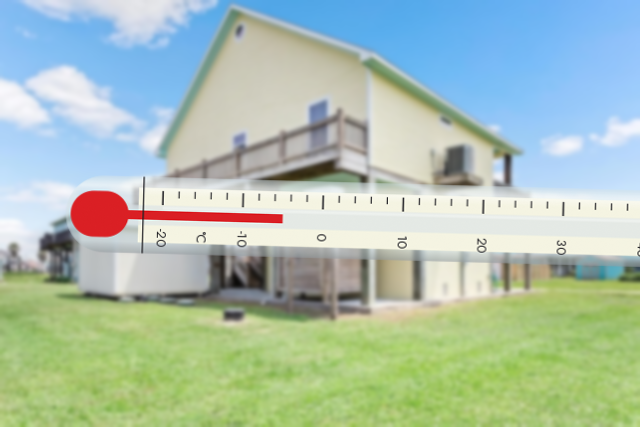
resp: -5,°C
